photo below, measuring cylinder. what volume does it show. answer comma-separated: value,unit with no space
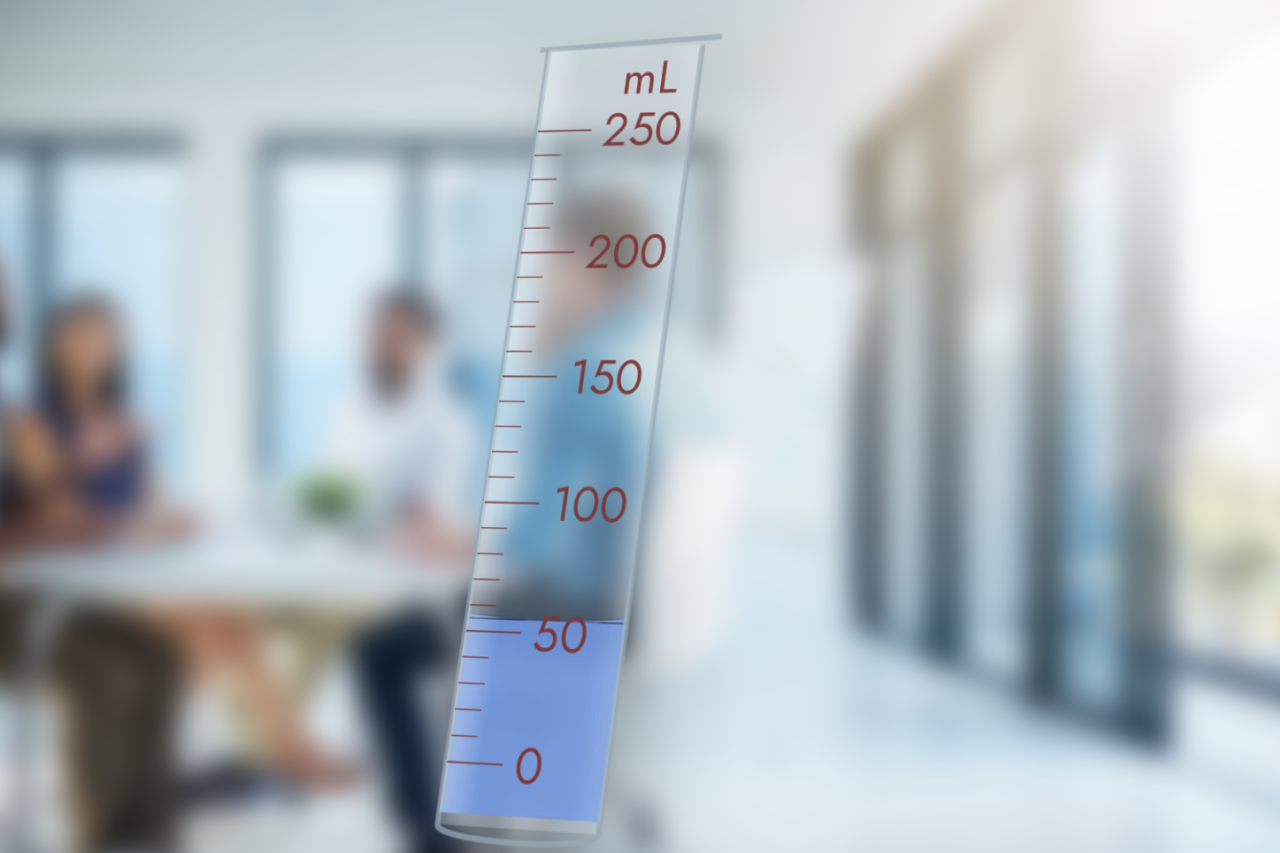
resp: 55,mL
